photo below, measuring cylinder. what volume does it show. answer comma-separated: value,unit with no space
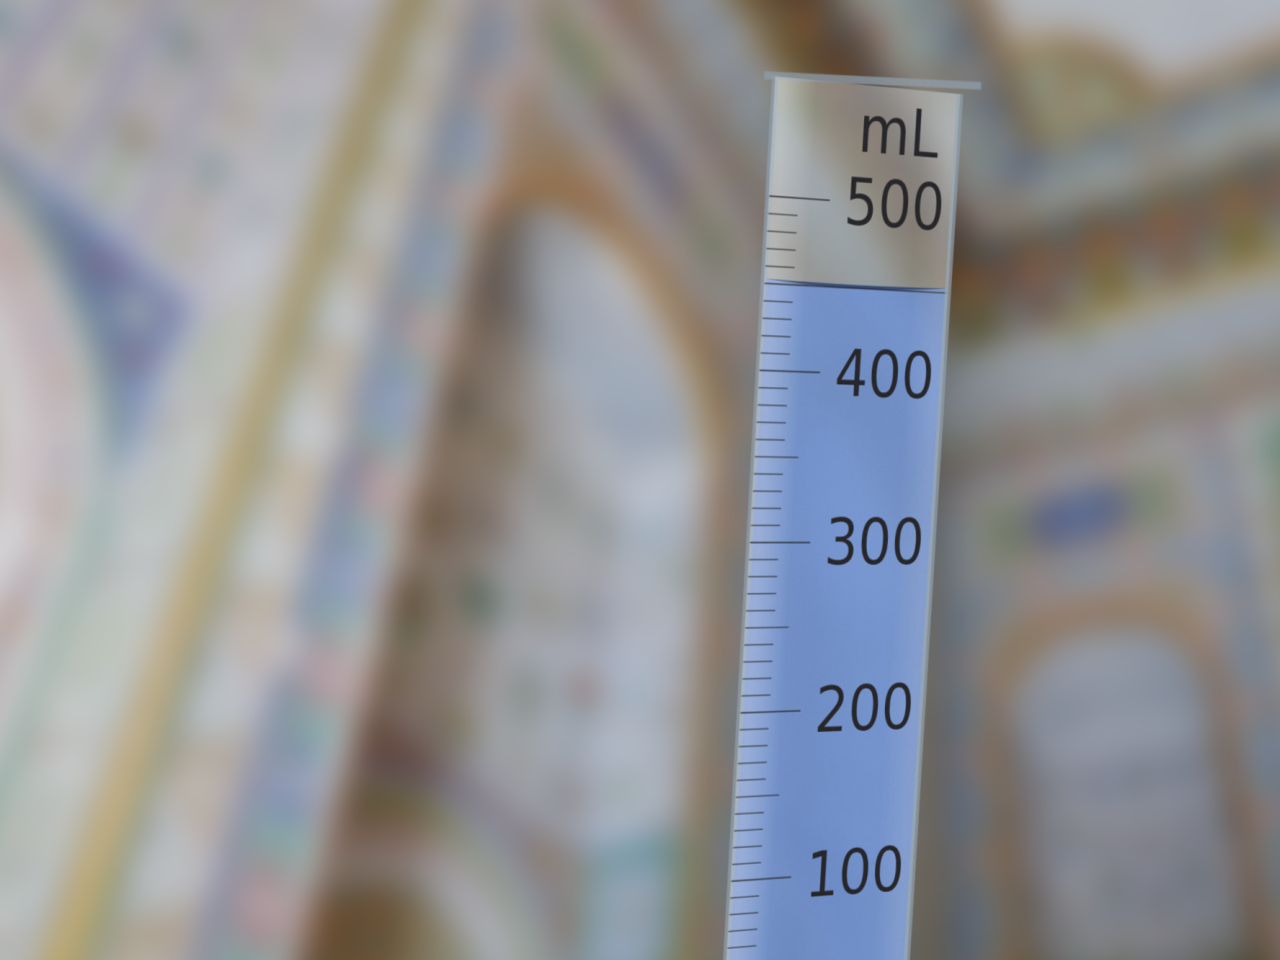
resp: 450,mL
